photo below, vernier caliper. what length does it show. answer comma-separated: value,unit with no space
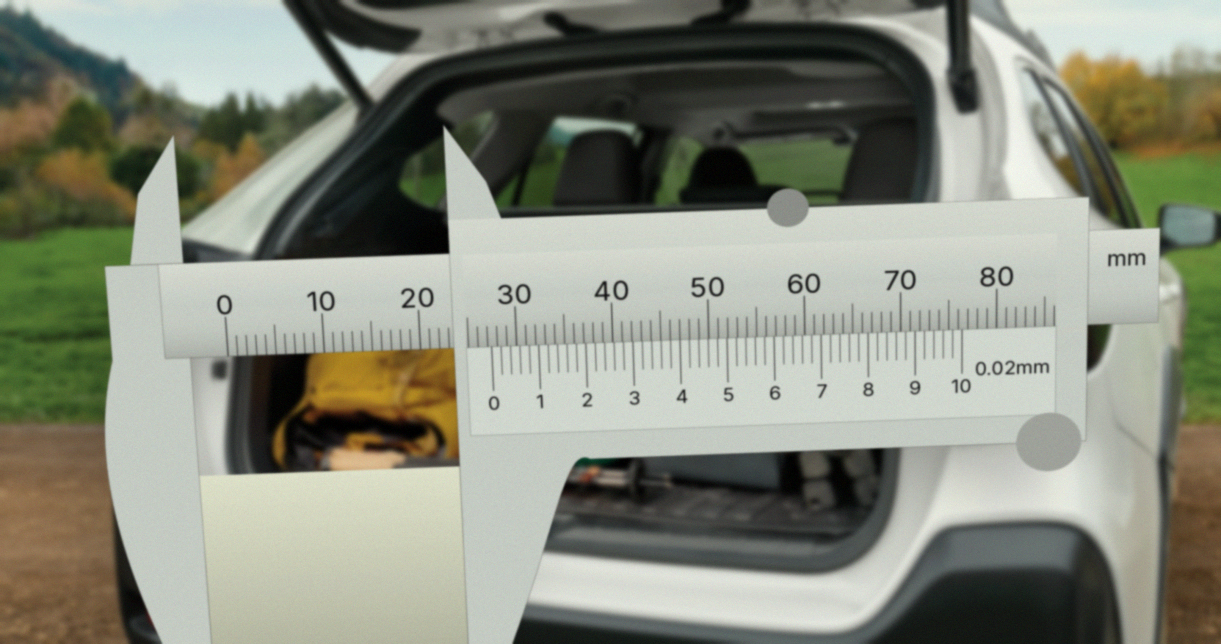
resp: 27.4,mm
